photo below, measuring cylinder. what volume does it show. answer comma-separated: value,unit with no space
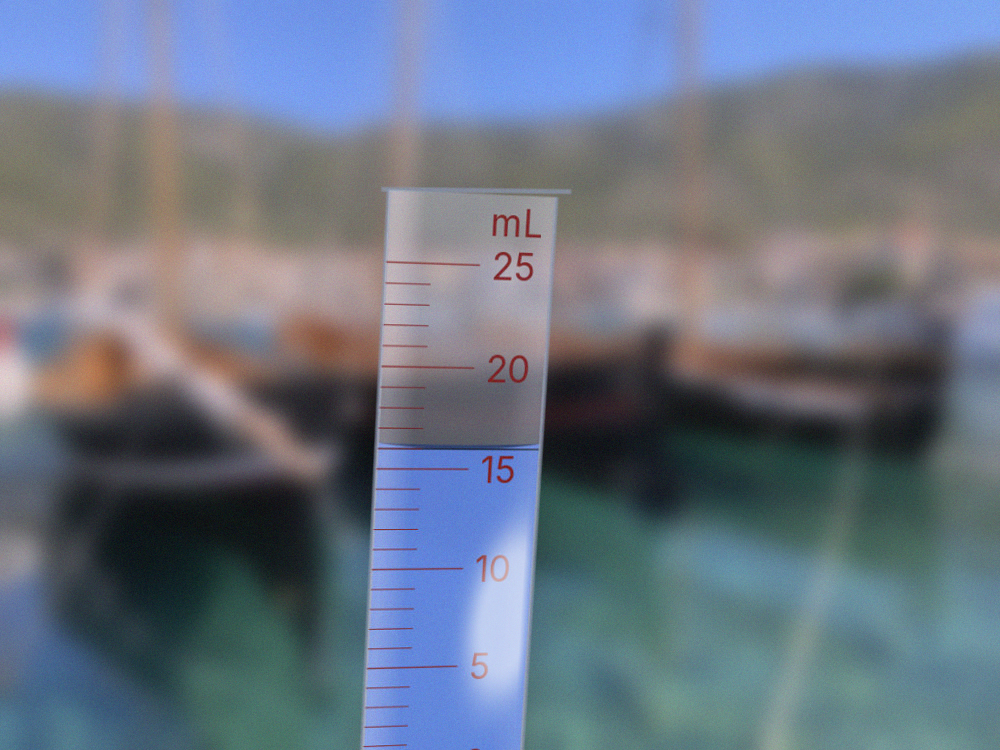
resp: 16,mL
